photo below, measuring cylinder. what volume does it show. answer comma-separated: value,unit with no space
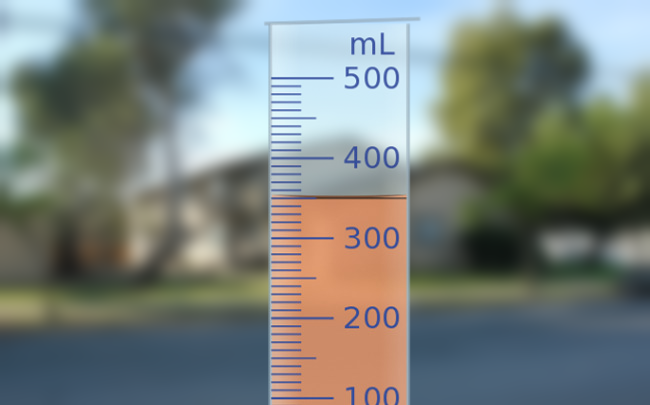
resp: 350,mL
